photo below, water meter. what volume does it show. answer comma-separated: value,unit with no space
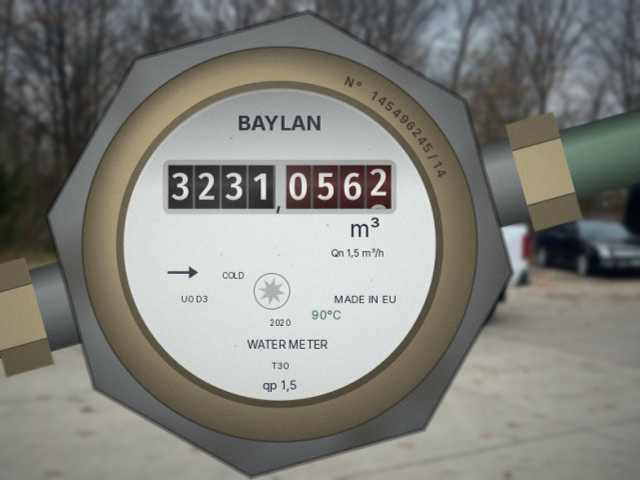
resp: 3231.0562,m³
